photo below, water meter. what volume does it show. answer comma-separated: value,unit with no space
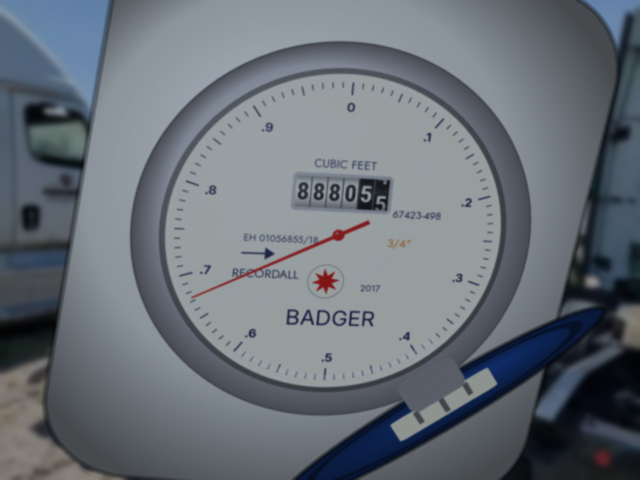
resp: 888054.67,ft³
